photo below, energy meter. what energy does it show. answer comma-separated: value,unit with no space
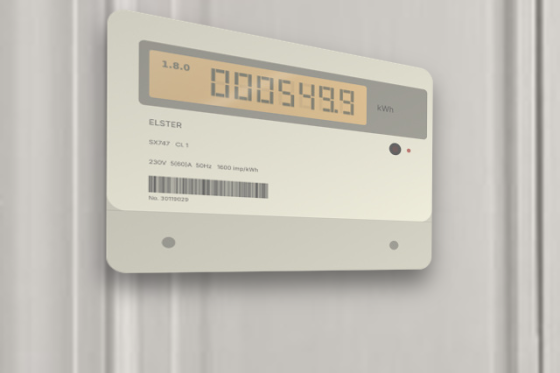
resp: 549.9,kWh
